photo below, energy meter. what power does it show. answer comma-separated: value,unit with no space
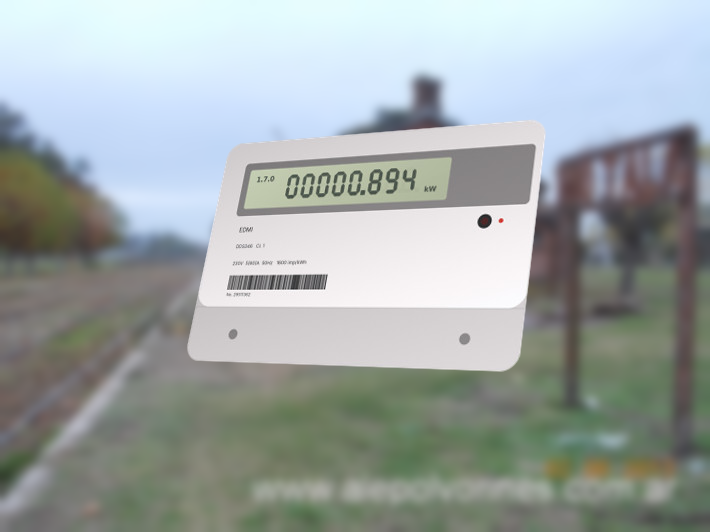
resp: 0.894,kW
